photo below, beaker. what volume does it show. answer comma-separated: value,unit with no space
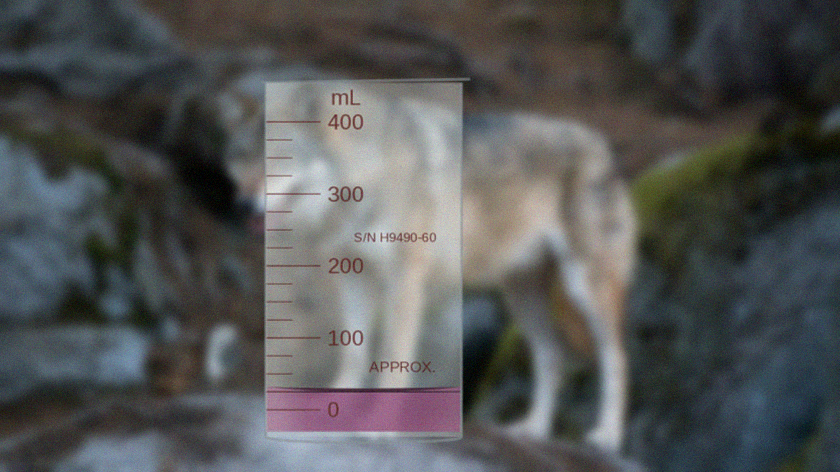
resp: 25,mL
